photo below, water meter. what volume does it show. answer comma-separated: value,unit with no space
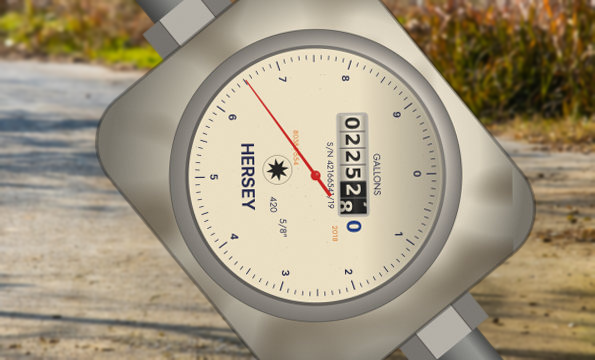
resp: 225276.5,gal
